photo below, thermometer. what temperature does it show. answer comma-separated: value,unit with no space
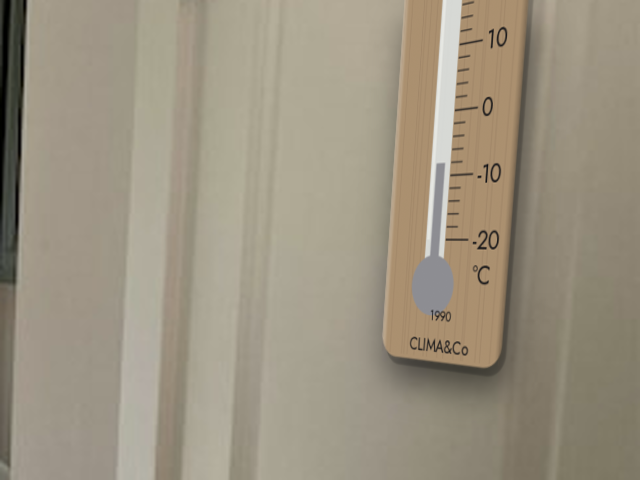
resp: -8,°C
